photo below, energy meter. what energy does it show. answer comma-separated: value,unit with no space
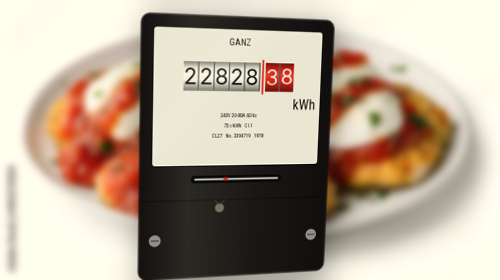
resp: 22828.38,kWh
